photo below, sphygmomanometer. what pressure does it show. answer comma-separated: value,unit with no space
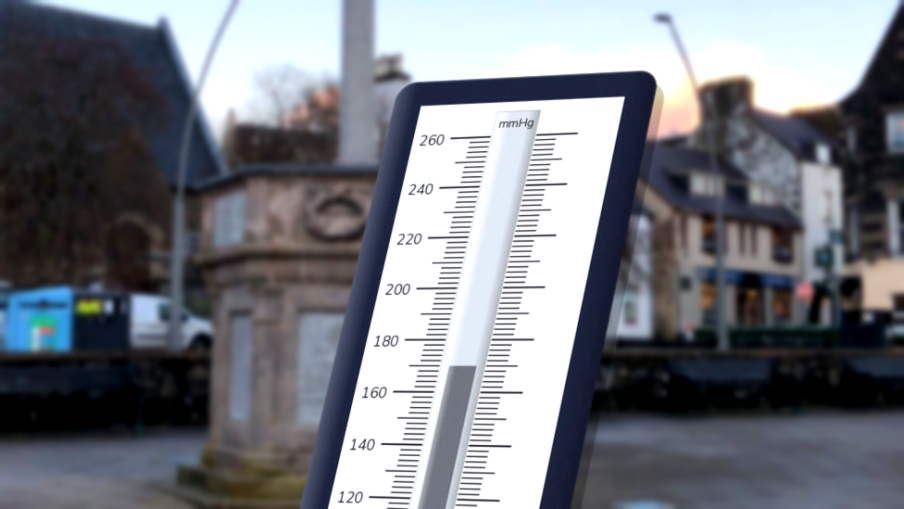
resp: 170,mmHg
